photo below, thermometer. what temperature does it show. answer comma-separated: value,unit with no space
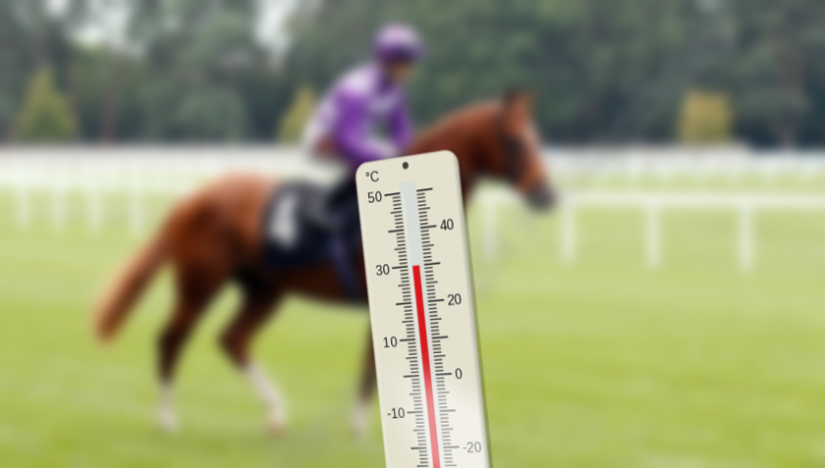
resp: 30,°C
